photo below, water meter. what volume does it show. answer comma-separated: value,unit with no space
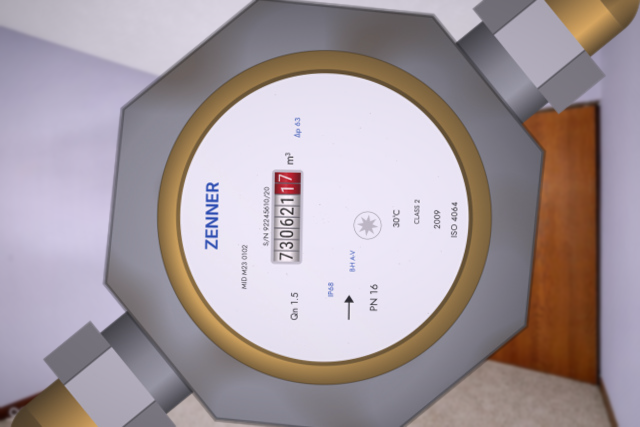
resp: 730621.17,m³
